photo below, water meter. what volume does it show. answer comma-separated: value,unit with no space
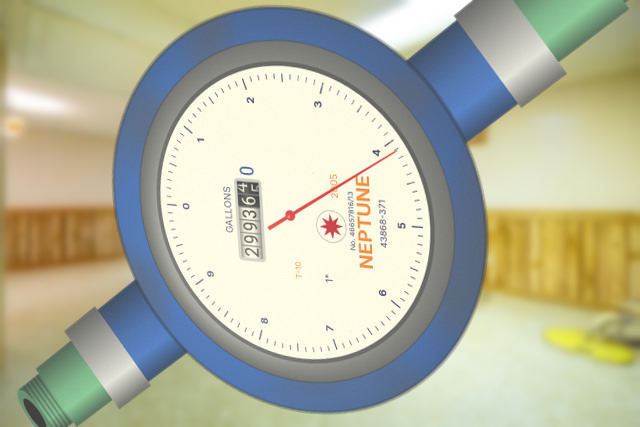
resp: 2993644.1,gal
